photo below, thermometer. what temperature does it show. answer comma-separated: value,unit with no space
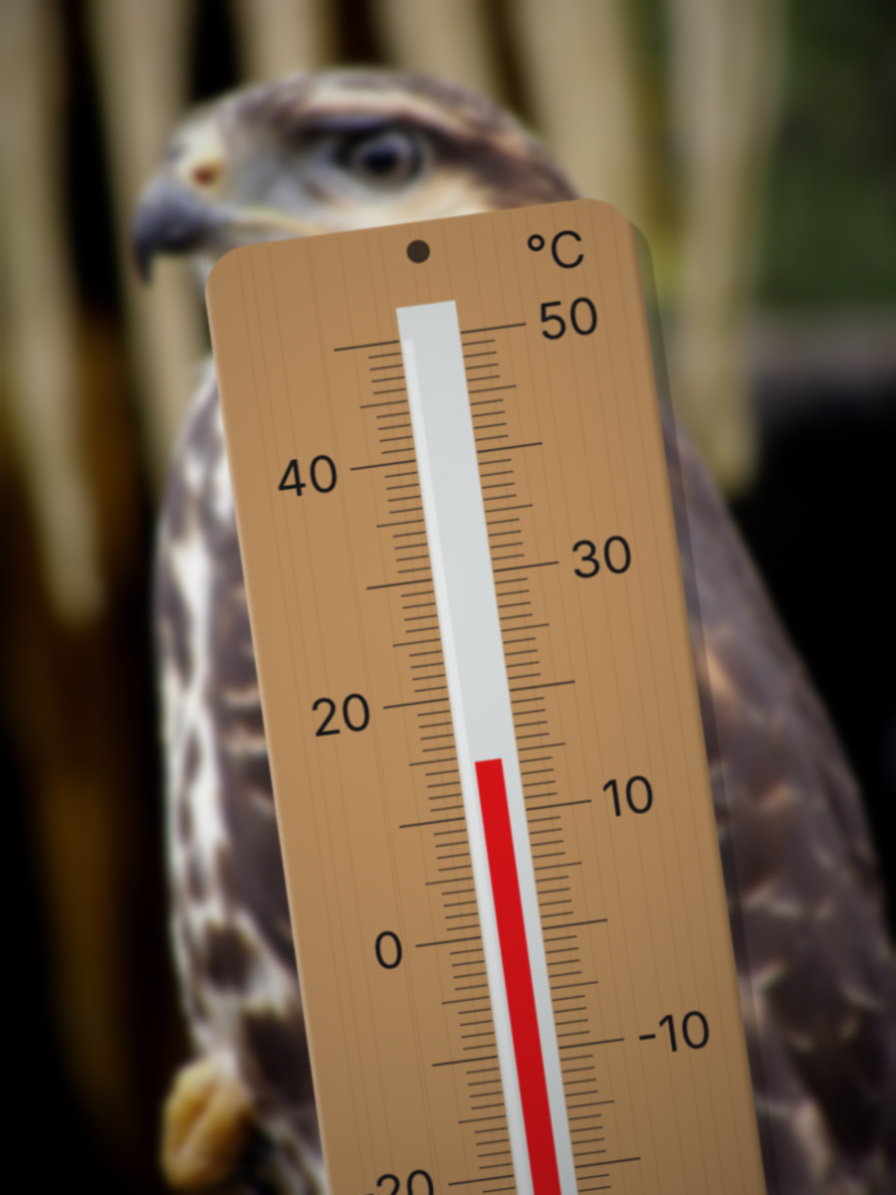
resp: 14.5,°C
